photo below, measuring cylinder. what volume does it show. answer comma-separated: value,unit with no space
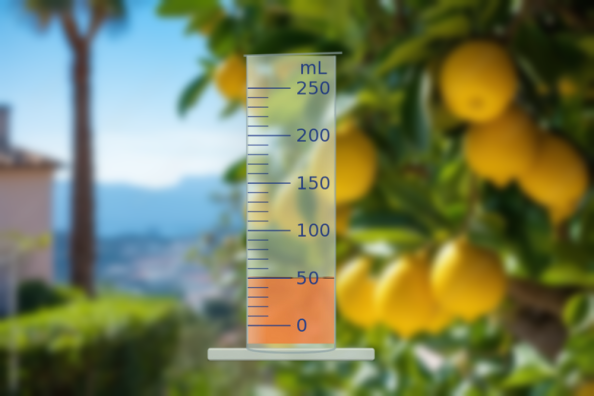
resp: 50,mL
